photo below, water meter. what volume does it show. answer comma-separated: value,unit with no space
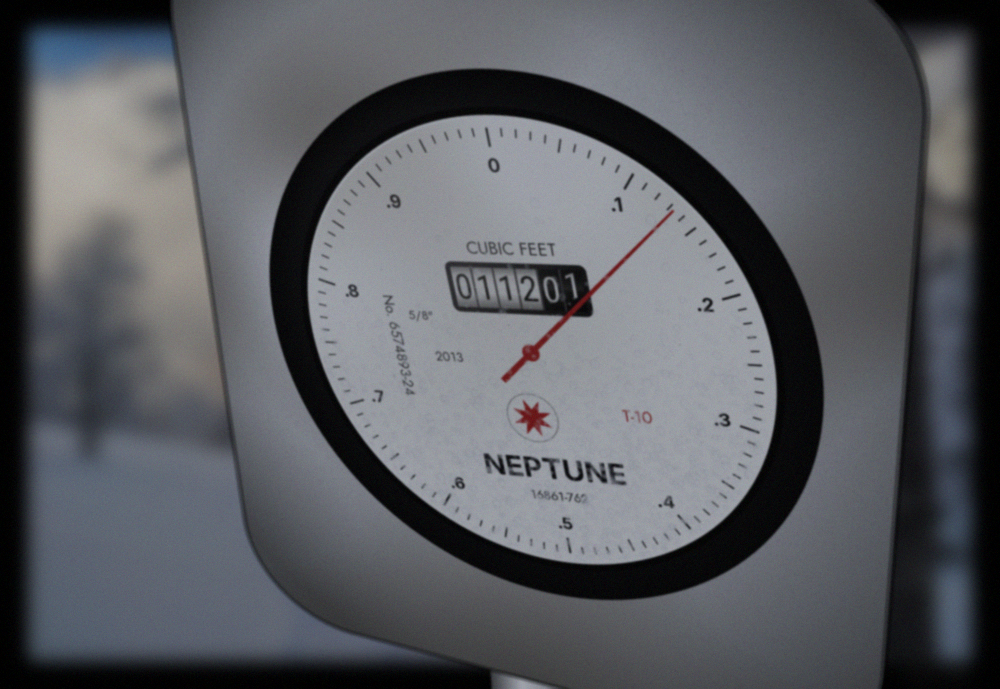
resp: 11201.13,ft³
